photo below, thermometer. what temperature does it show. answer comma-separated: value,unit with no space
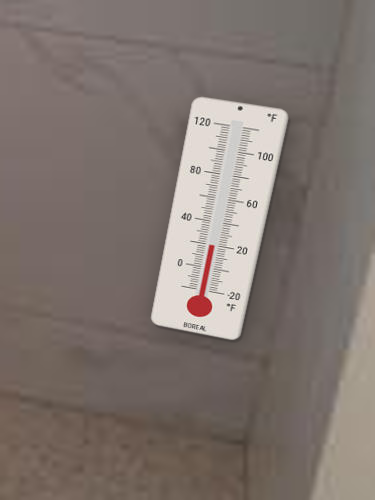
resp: 20,°F
